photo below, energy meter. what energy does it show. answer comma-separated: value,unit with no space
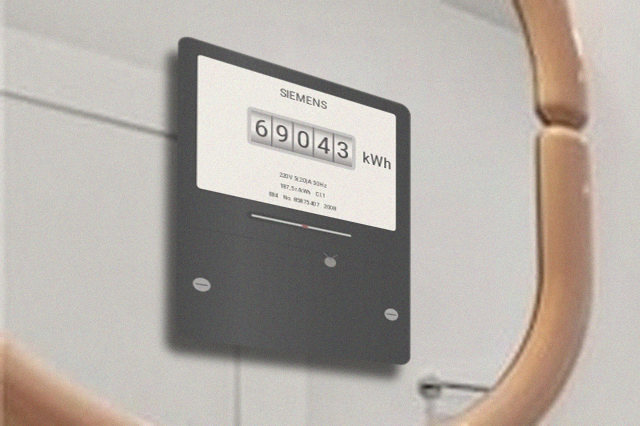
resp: 69043,kWh
